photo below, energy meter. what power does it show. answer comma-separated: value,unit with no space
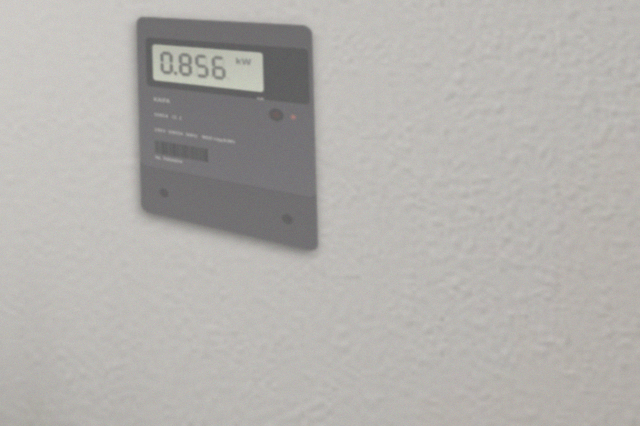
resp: 0.856,kW
